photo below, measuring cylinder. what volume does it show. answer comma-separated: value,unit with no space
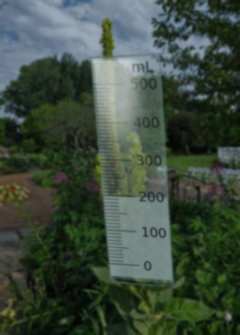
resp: 200,mL
